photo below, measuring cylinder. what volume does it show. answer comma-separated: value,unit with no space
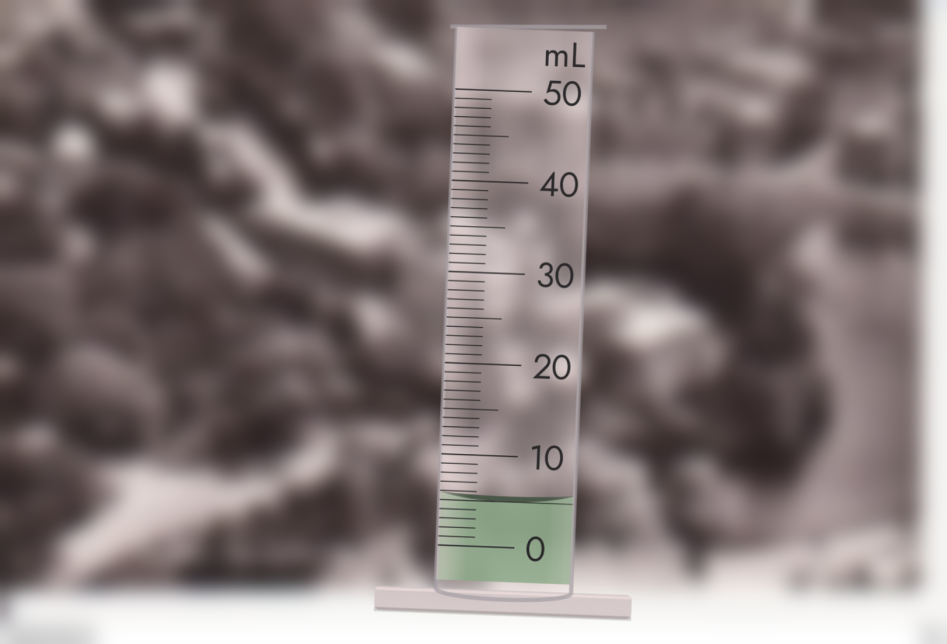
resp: 5,mL
